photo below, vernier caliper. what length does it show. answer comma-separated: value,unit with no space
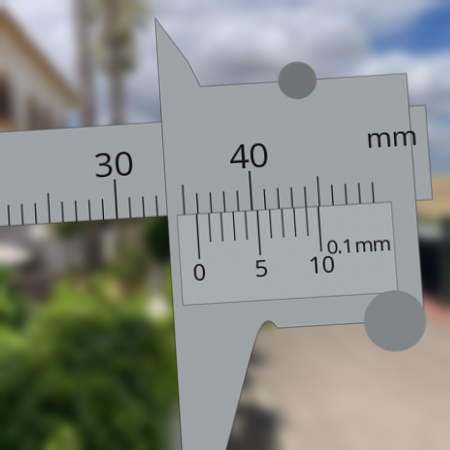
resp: 35.9,mm
